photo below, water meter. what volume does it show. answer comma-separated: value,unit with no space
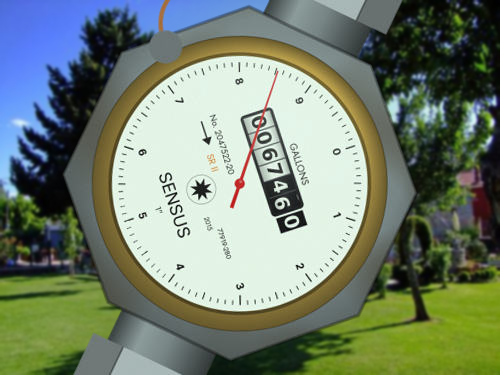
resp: 67458.5,gal
